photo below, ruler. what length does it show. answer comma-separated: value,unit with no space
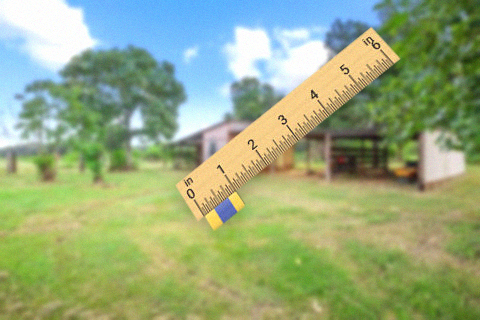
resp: 1,in
